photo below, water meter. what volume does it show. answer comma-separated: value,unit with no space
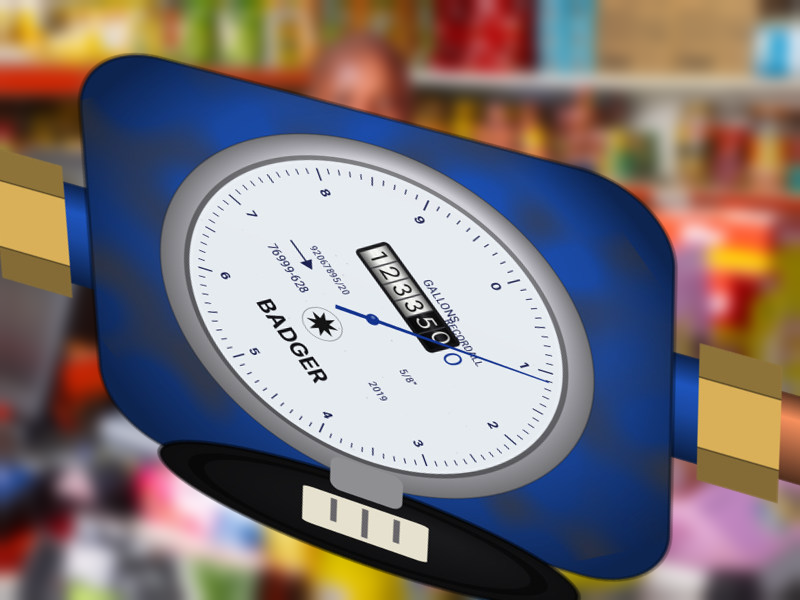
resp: 1233501.1,gal
